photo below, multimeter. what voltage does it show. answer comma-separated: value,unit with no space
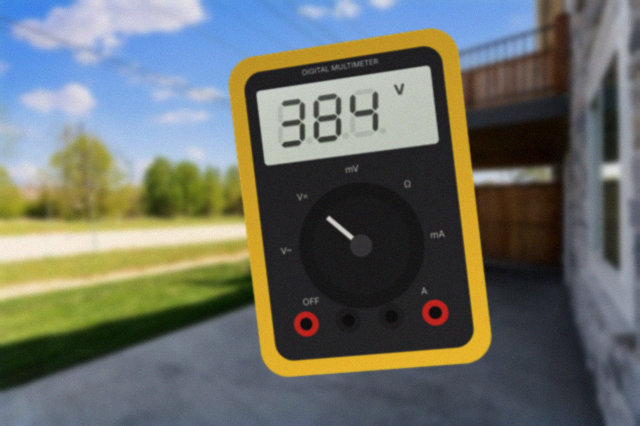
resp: 384,V
